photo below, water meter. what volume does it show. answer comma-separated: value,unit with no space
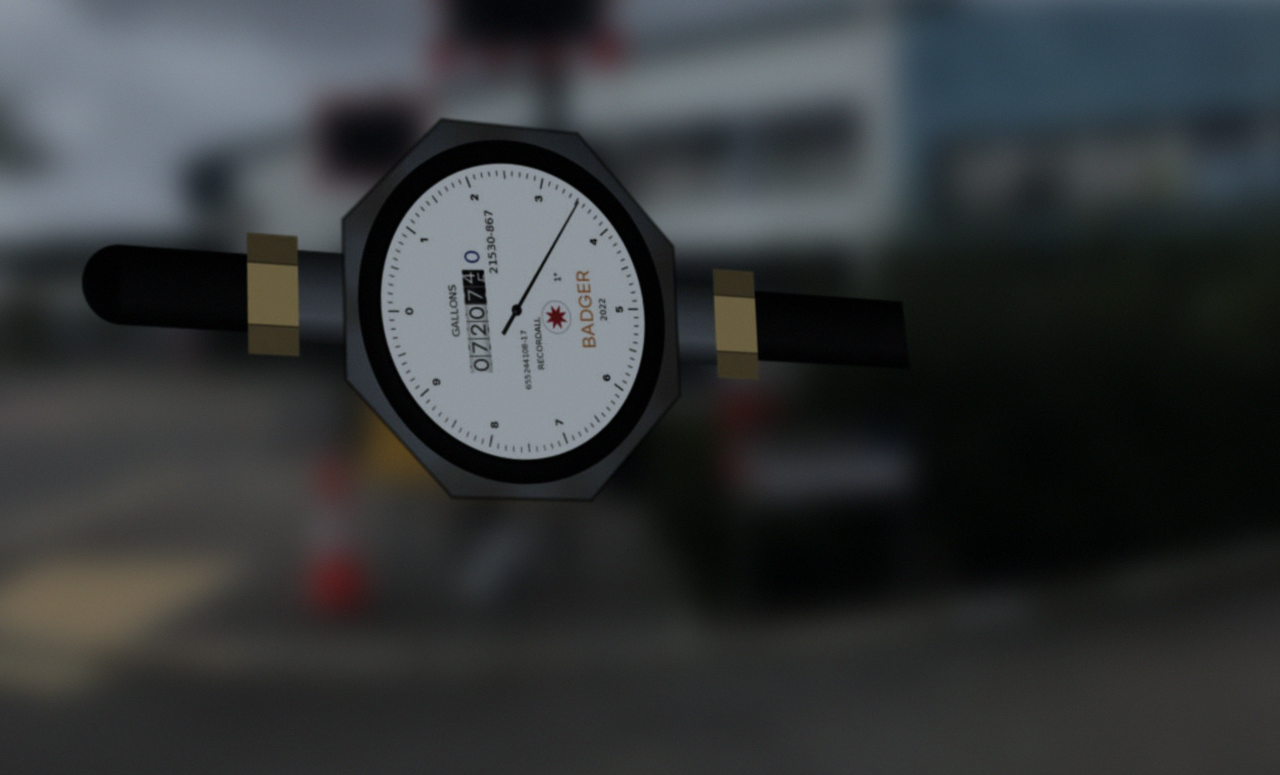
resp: 720743.5,gal
